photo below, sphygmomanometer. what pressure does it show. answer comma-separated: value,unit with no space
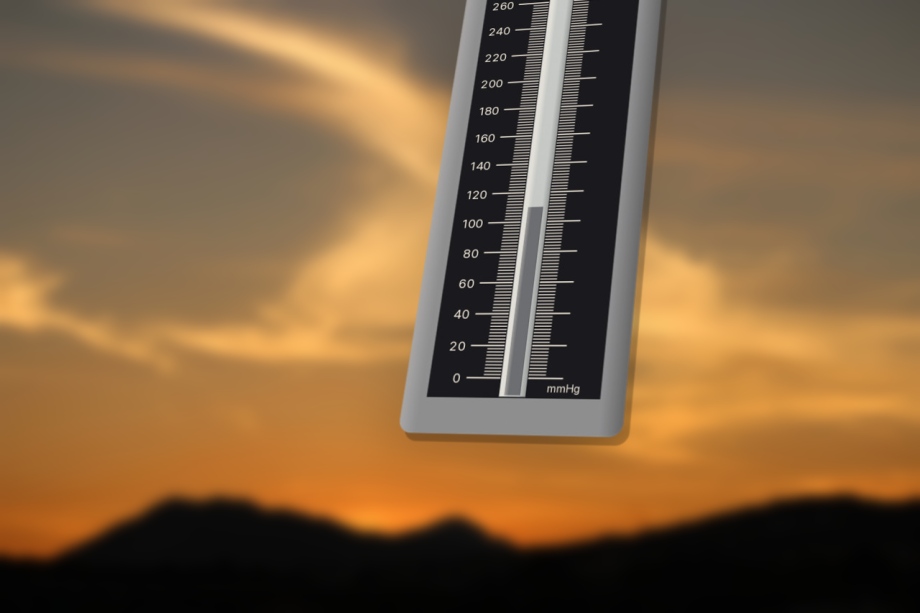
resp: 110,mmHg
